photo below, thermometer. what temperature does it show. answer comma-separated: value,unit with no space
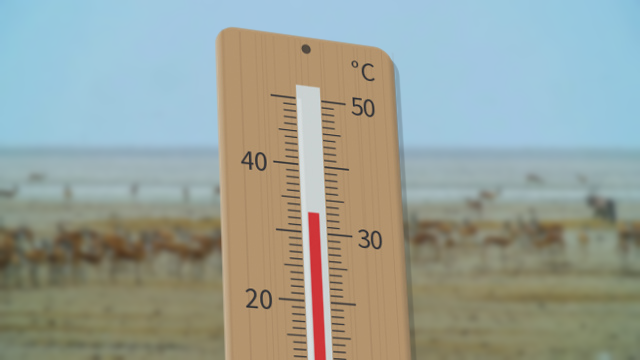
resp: 33,°C
